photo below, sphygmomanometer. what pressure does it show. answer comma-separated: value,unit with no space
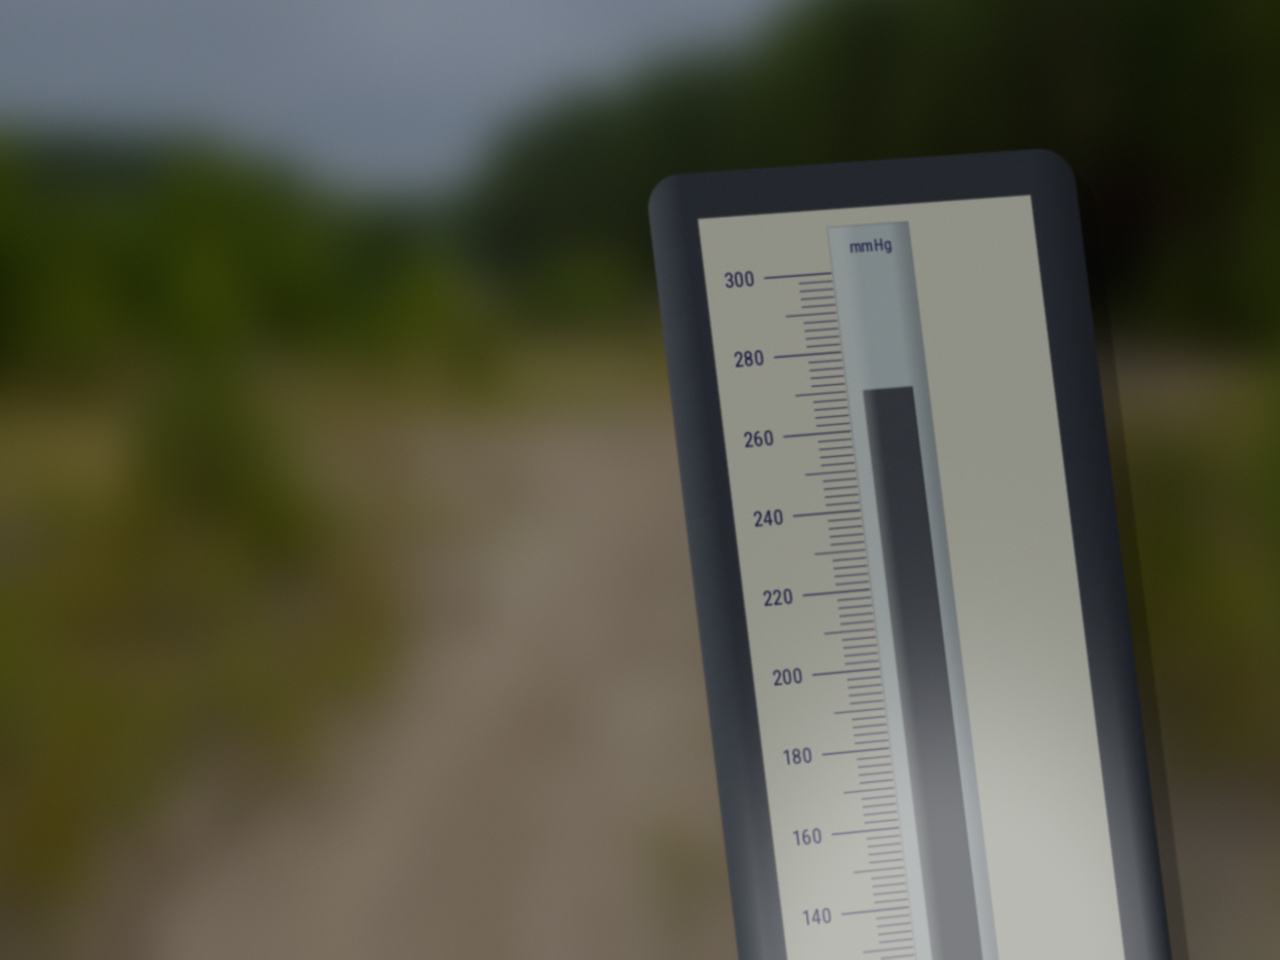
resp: 270,mmHg
